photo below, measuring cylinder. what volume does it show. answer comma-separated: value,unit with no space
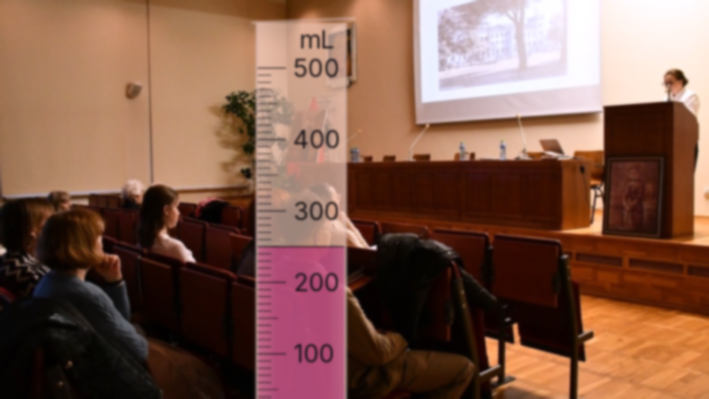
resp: 250,mL
